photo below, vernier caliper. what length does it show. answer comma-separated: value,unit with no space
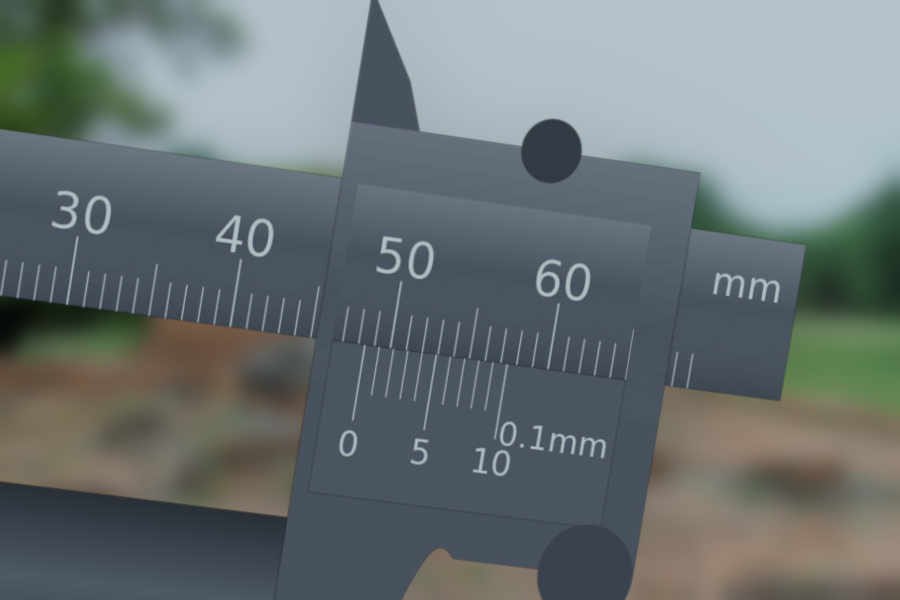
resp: 48.4,mm
